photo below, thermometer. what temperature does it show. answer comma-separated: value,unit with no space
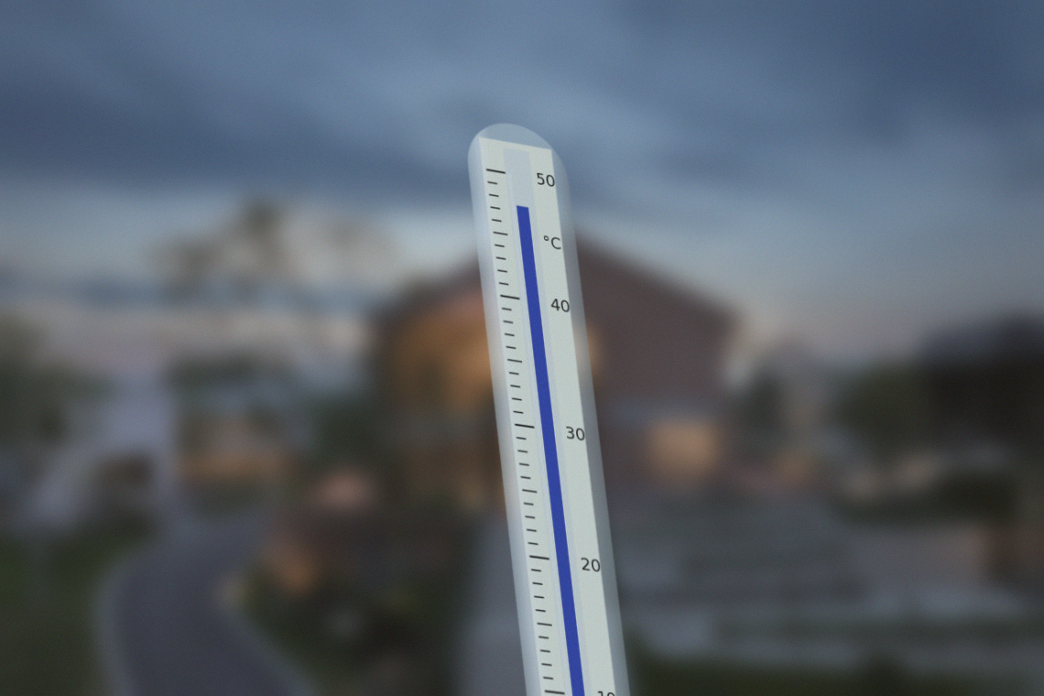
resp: 47.5,°C
